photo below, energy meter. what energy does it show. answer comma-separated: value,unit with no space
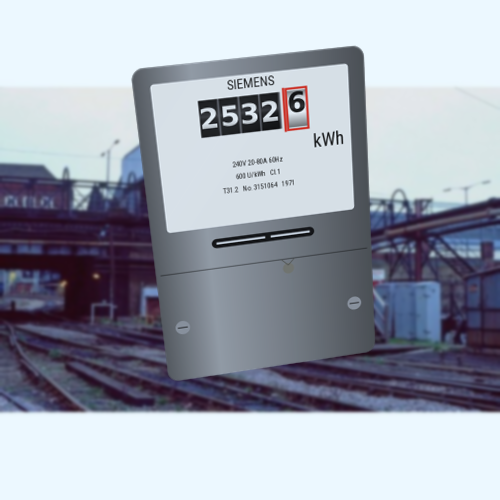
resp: 2532.6,kWh
